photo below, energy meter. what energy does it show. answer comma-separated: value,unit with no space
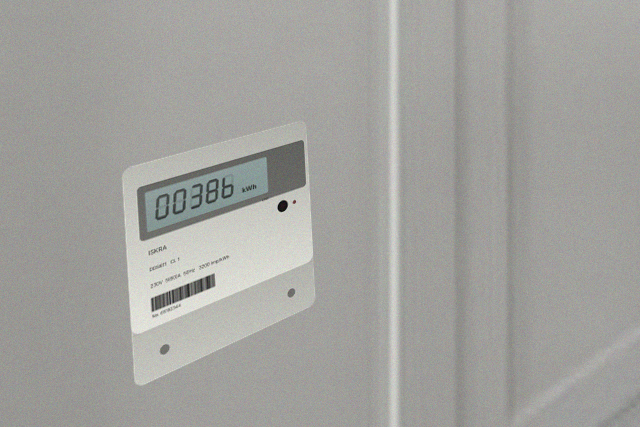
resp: 386,kWh
